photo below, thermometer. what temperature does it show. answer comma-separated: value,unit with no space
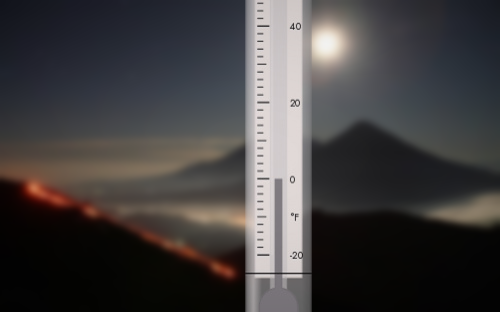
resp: 0,°F
